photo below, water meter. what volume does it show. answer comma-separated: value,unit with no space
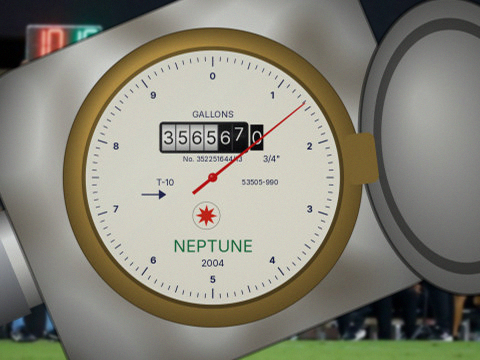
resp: 3565671.4,gal
